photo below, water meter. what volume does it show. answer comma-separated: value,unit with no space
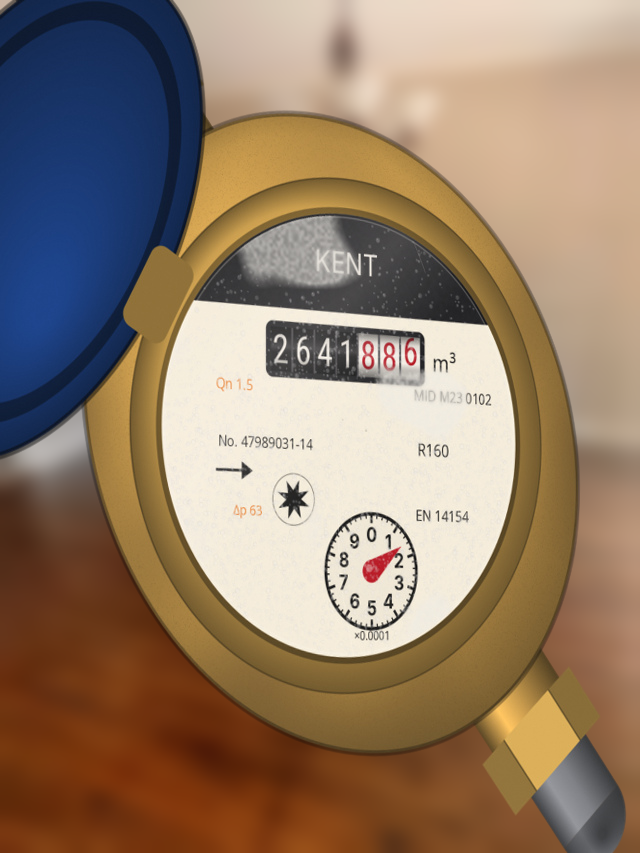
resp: 2641.8861,m³
